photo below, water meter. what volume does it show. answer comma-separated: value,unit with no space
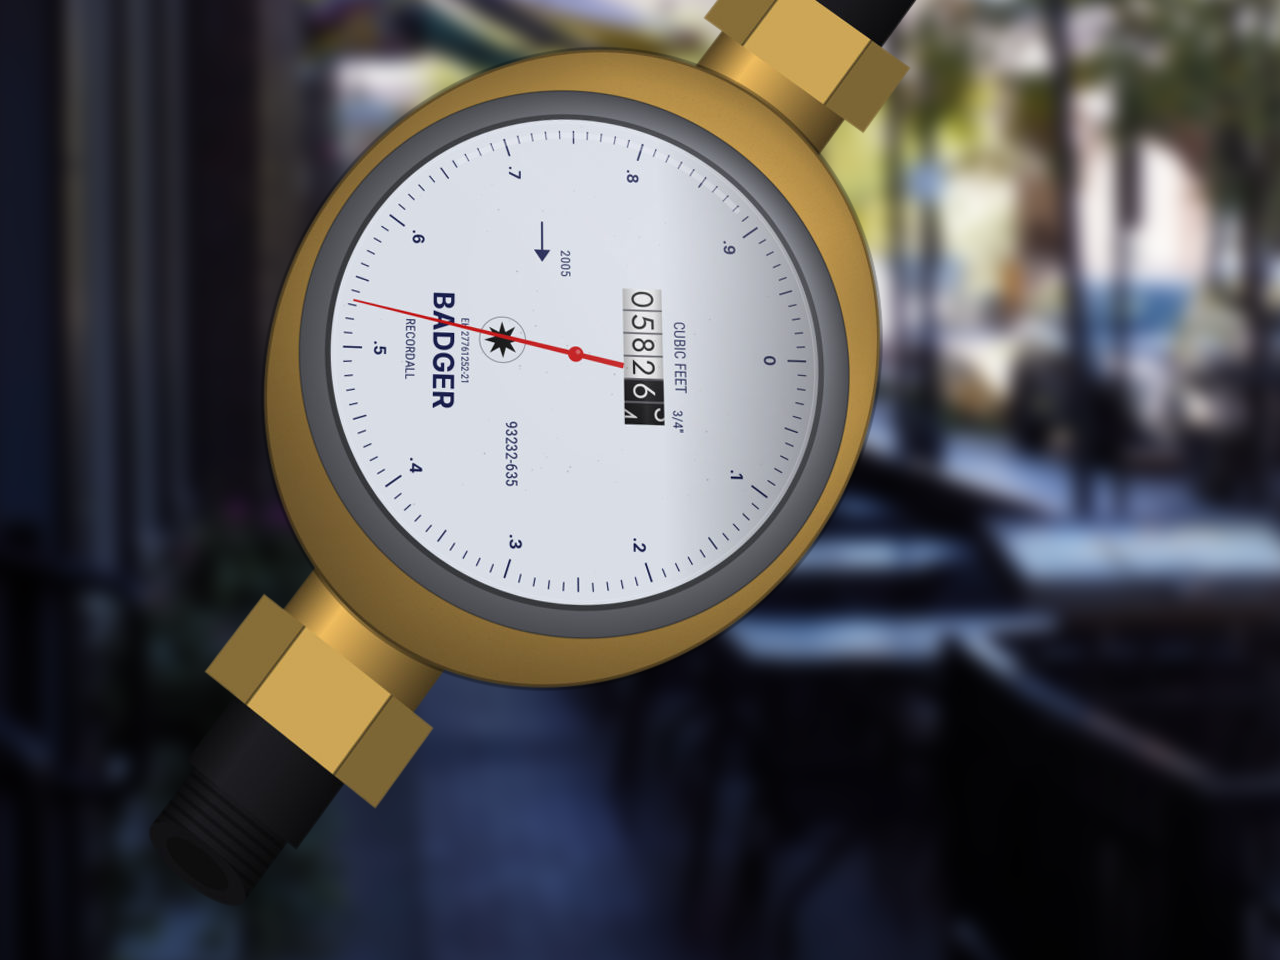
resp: 58263.53,ft³
